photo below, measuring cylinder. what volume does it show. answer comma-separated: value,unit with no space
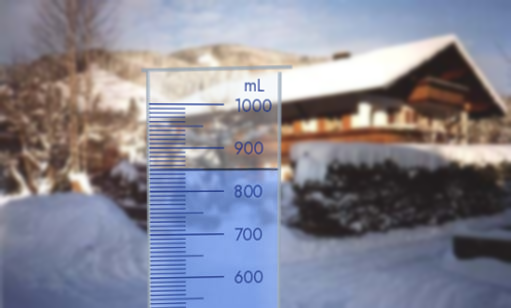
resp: 850,mL
